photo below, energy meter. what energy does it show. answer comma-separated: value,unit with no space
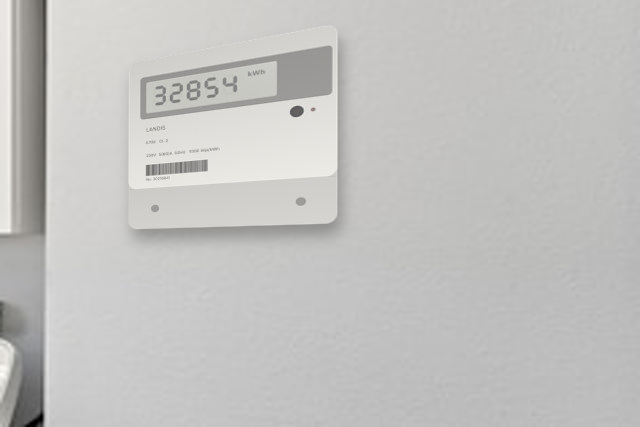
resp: 32854,kWh
